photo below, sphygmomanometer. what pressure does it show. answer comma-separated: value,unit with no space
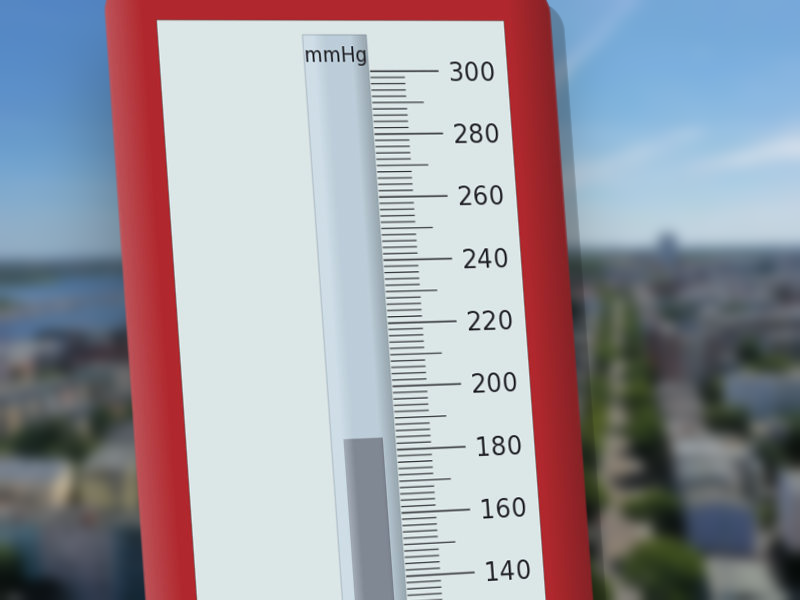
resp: 184,mmHg
